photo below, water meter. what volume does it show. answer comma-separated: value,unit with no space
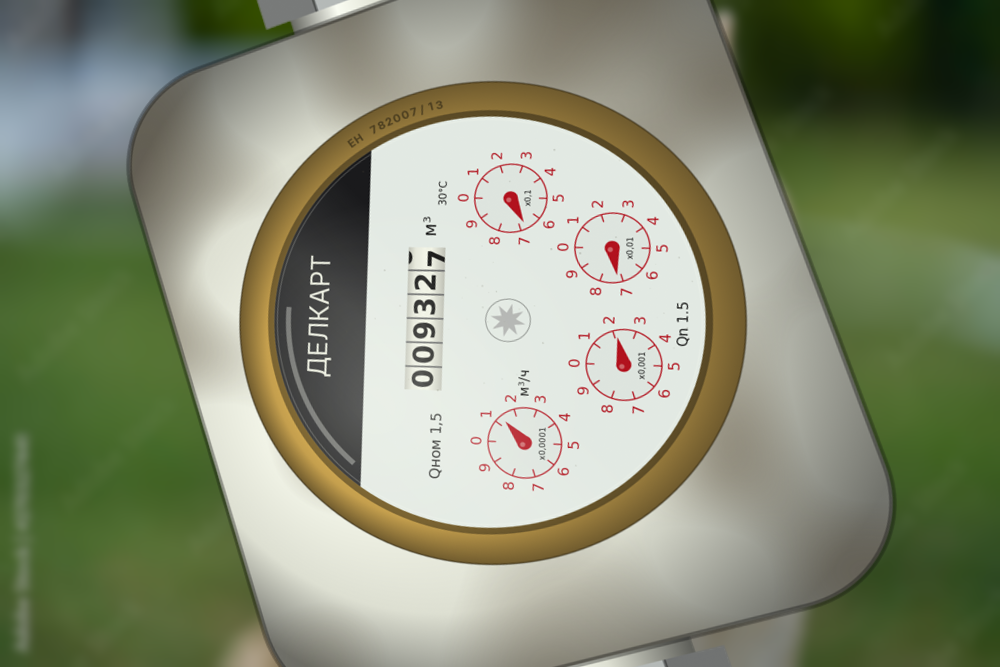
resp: 9326.6721,m³
